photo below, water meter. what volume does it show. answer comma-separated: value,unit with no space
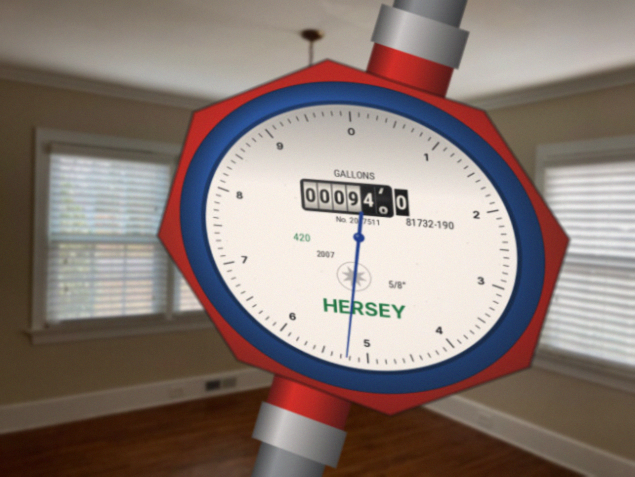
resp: 9475.2,gal
